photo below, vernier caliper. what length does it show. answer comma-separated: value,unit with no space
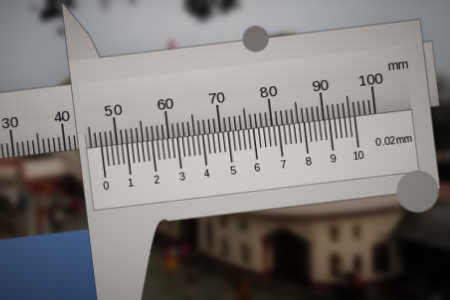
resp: 47.0,mm
